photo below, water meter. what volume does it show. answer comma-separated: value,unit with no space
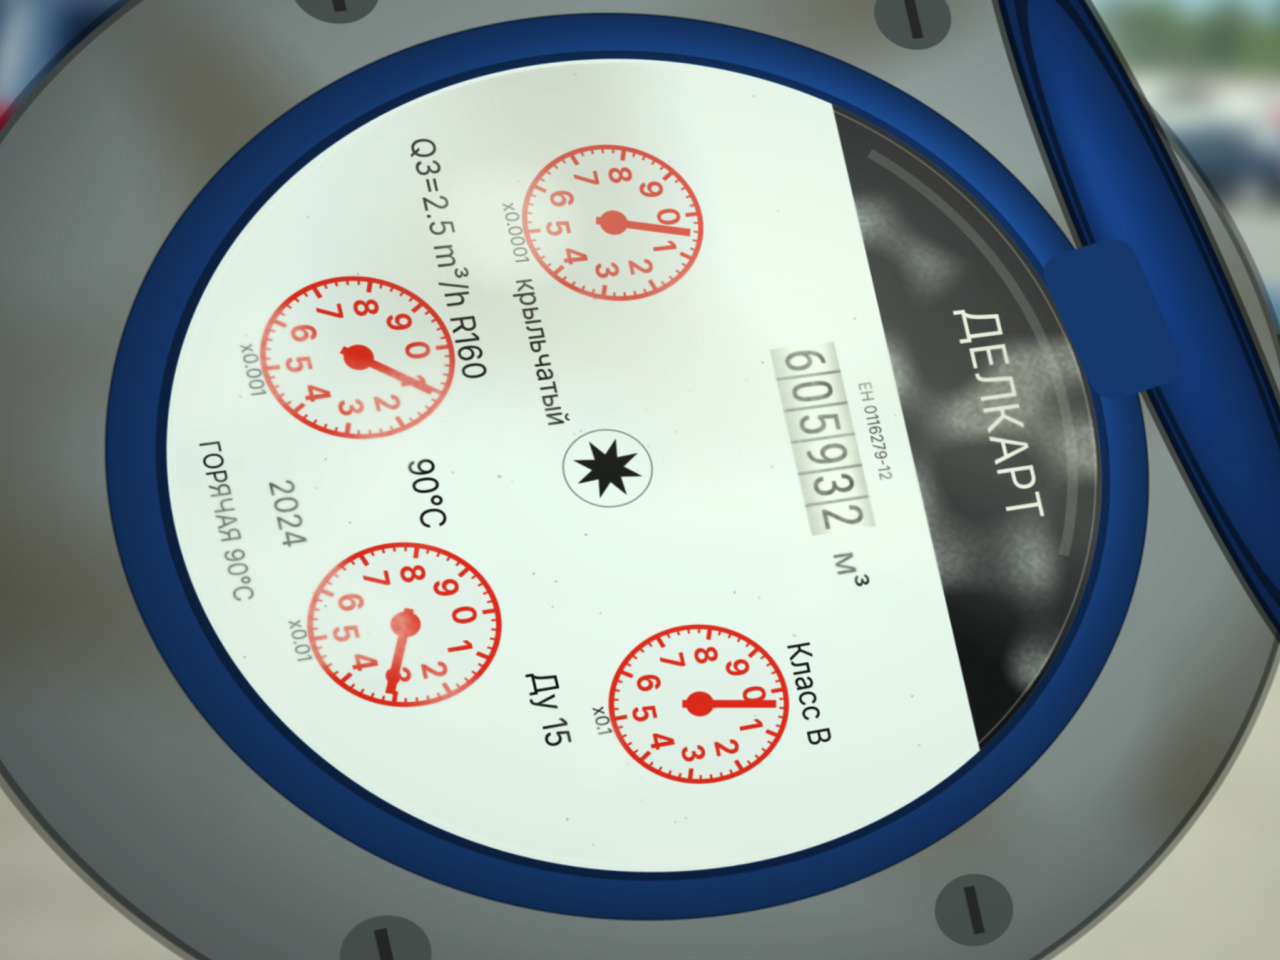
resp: 605932.0310,m³
